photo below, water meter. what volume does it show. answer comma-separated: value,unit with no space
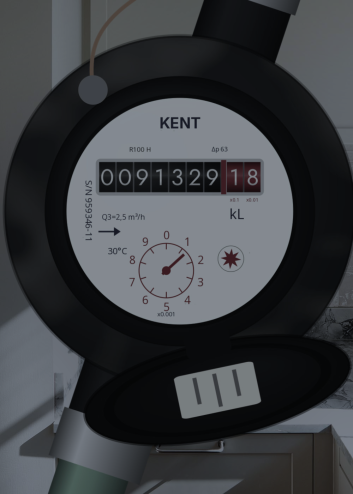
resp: 91329.181,kL
